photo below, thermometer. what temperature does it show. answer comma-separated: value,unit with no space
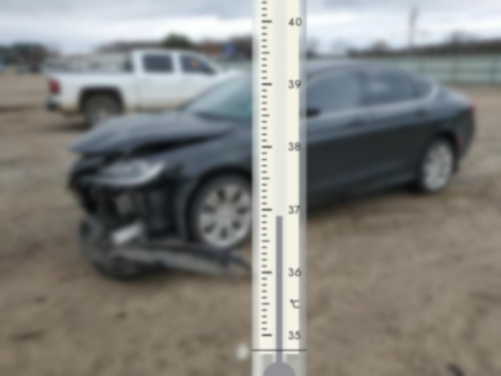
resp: 36.9,°C
